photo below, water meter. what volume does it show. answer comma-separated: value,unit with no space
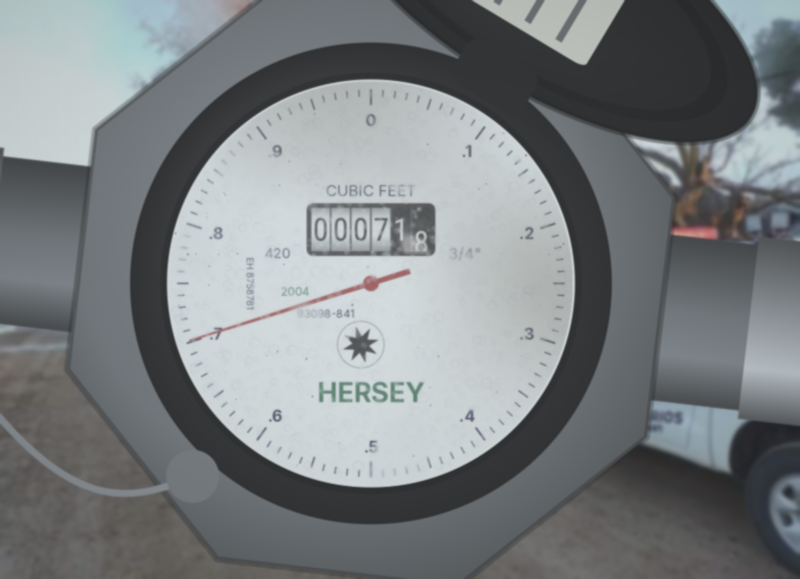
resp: 717.70,ft³
